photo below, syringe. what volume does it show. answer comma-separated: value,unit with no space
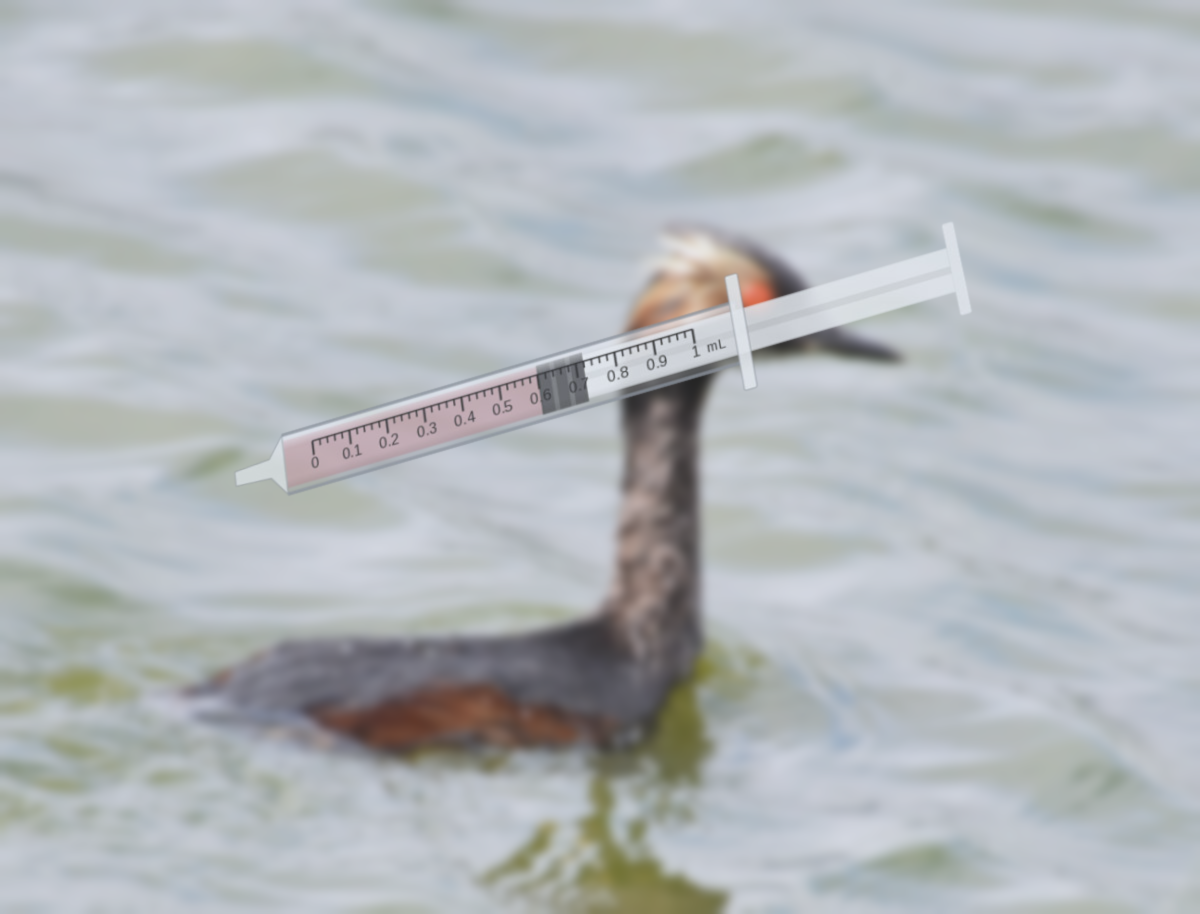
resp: 0.6,mL
